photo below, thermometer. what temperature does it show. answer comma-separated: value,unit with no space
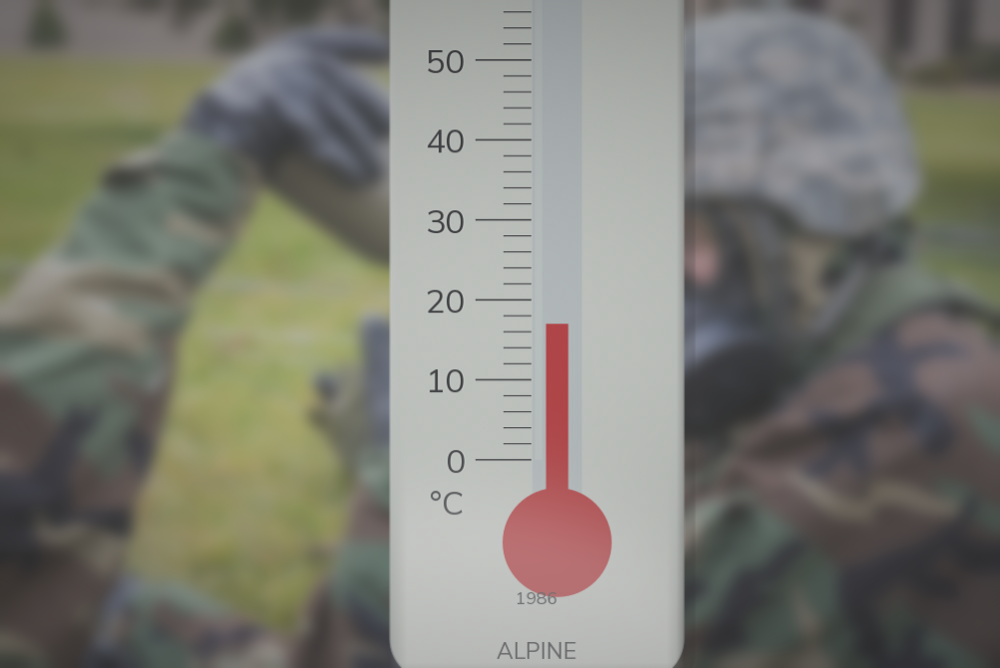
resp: 17,°C
